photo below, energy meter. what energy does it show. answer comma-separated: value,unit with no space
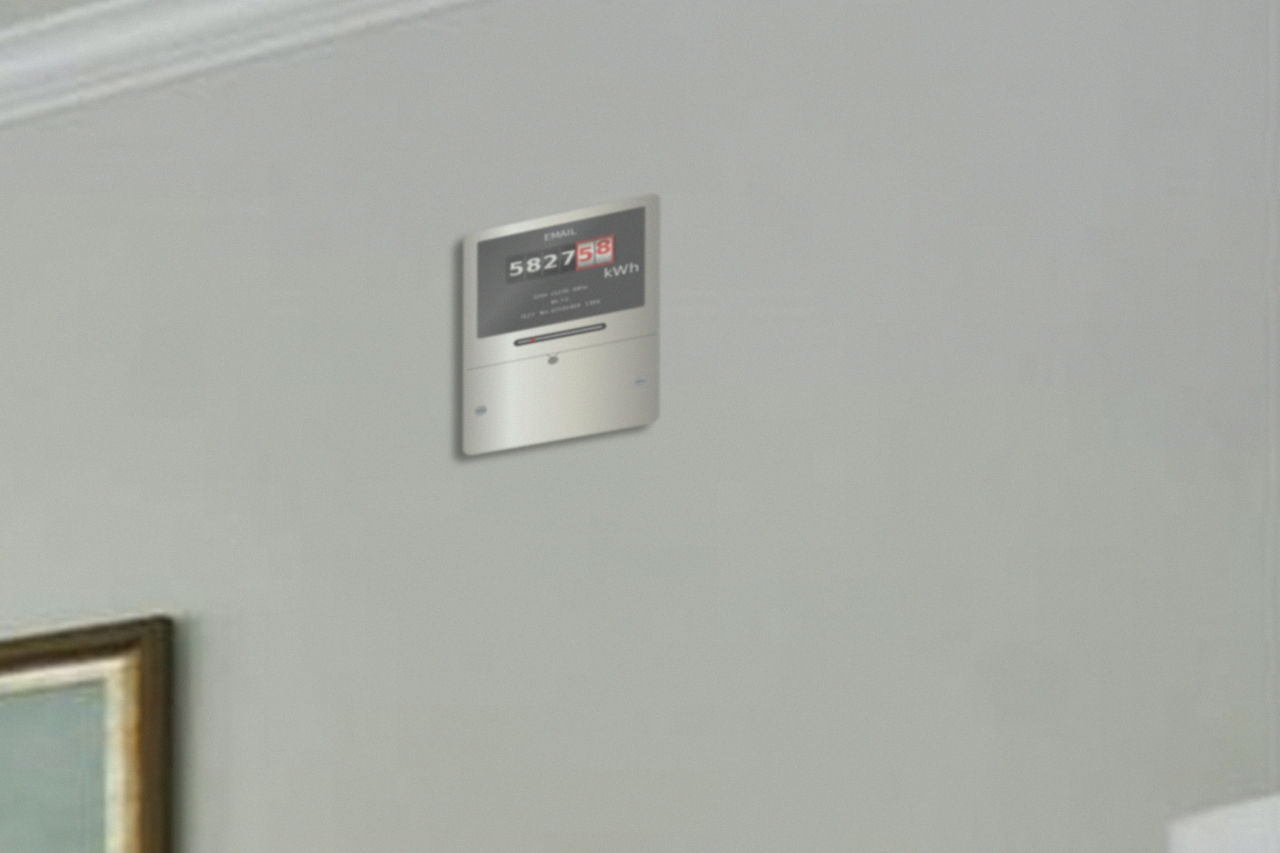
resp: 5827.58,kWh
